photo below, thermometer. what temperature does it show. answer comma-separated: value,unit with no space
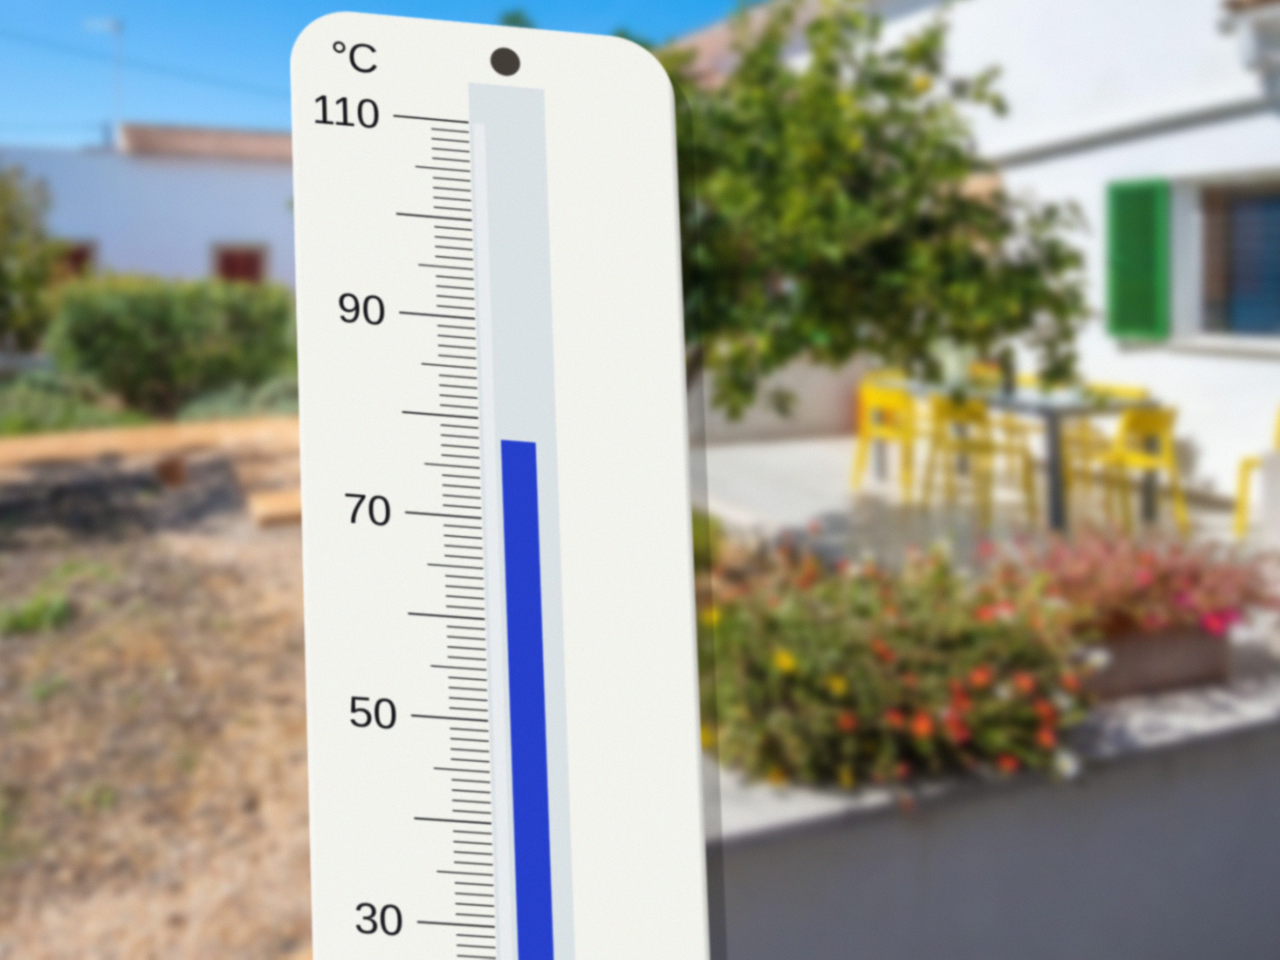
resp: 78,°C
